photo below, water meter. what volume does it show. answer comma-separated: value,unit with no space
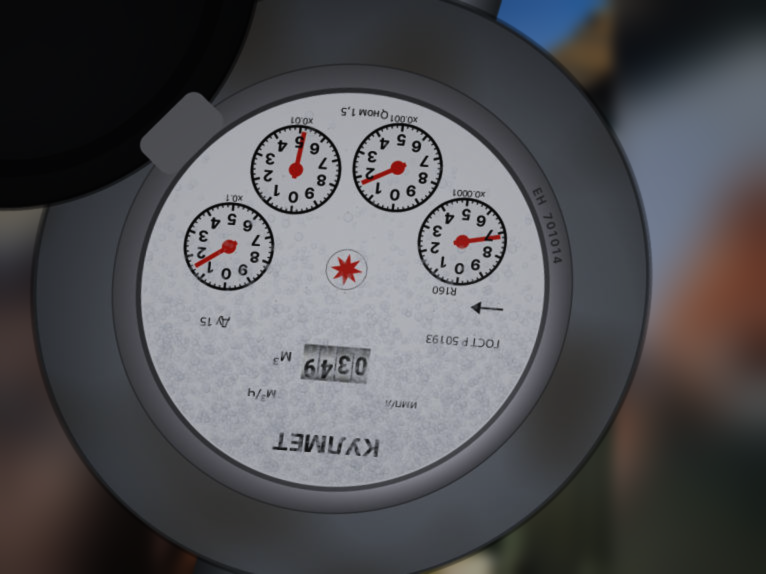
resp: 349.1517,m³
